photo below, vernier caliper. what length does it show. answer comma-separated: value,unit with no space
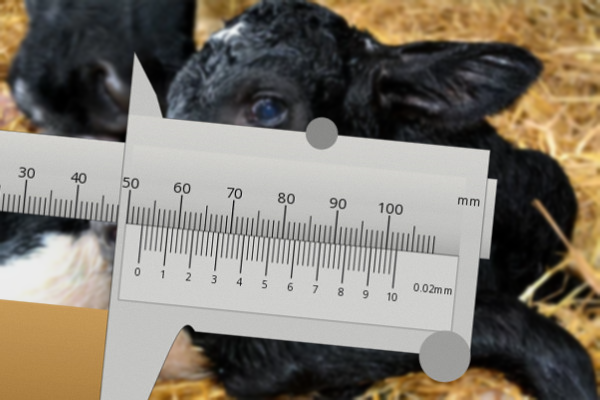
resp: 53.0,mm
